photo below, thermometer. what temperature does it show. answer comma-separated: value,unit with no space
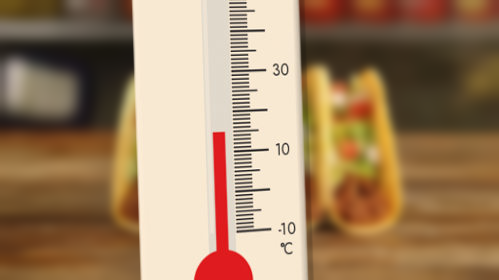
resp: 15,°C
